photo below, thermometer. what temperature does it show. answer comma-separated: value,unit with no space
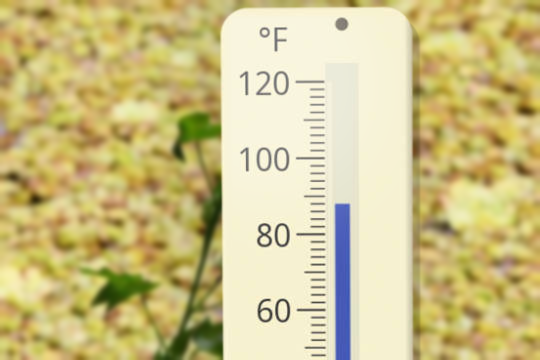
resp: 88,°F
